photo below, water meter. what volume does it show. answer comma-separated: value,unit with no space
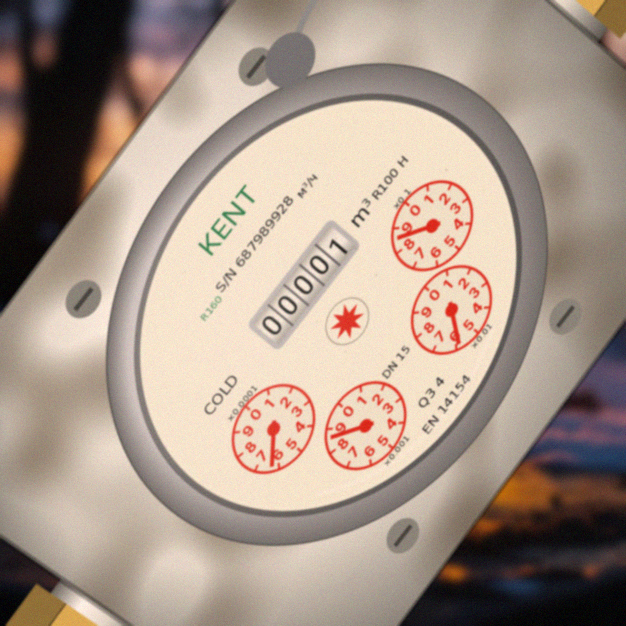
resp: 0.8586,m³
